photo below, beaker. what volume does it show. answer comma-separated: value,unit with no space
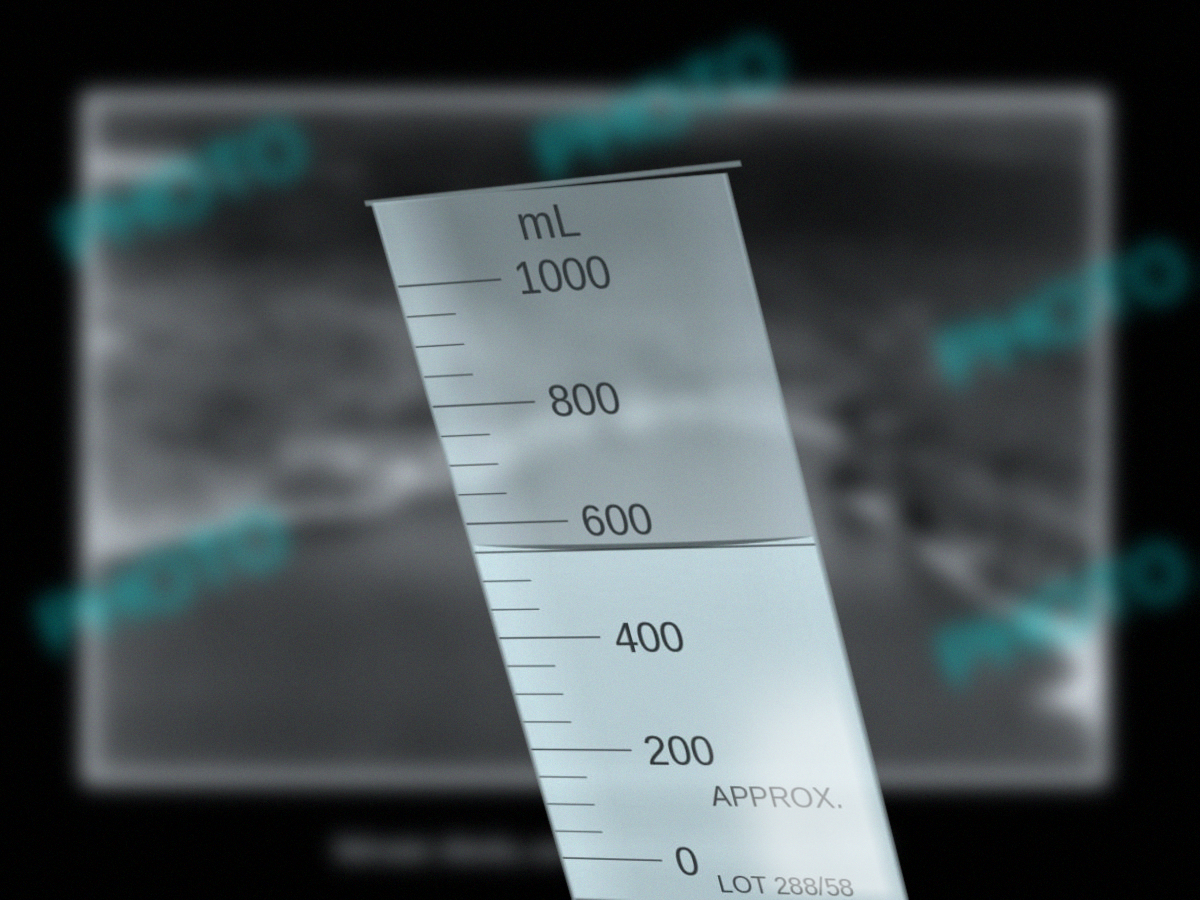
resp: 550,mL
